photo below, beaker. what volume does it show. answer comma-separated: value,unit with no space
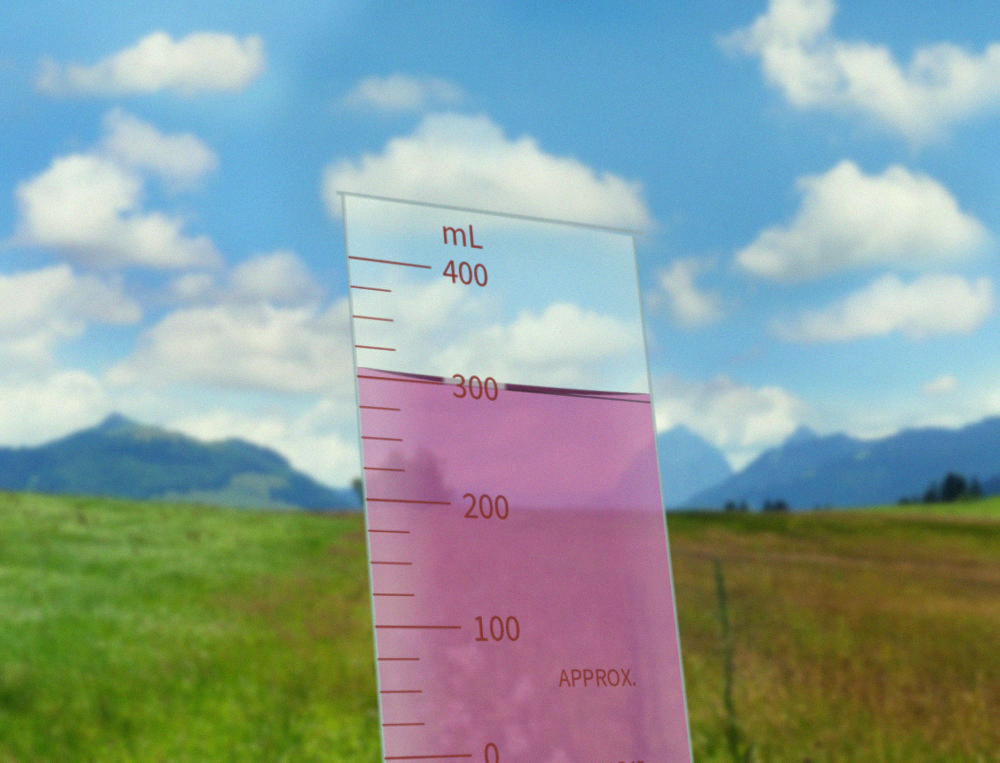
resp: 300,mL
